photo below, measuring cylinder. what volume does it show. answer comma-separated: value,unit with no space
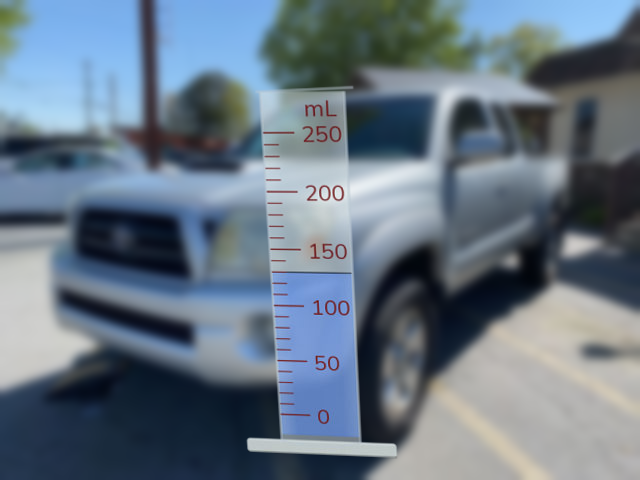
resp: 130,mL
